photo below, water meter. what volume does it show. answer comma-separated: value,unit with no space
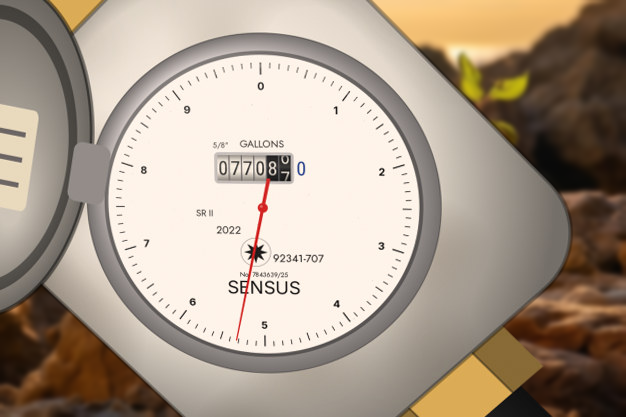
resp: 770865.3,gal
